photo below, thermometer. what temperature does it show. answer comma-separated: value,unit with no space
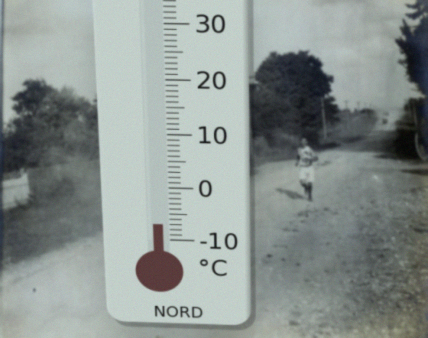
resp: -7,°C
